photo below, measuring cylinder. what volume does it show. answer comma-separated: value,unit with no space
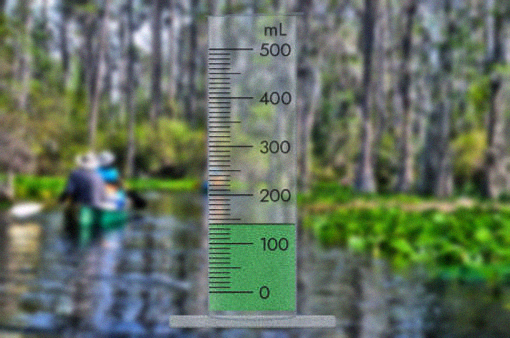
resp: 140,mL
